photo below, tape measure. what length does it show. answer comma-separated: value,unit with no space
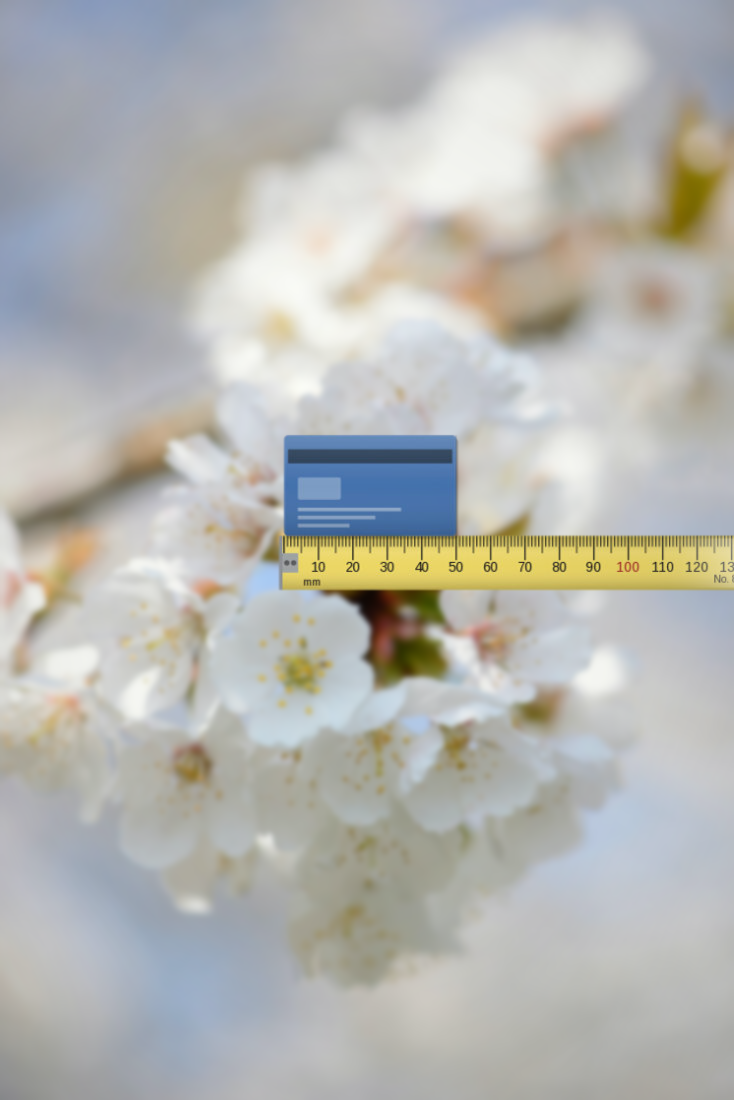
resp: 50,mm
